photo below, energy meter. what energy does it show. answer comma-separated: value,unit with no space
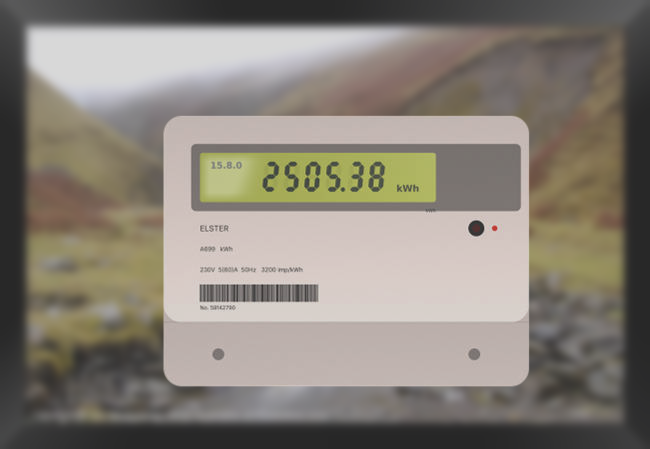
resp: 2505.38,kWh
